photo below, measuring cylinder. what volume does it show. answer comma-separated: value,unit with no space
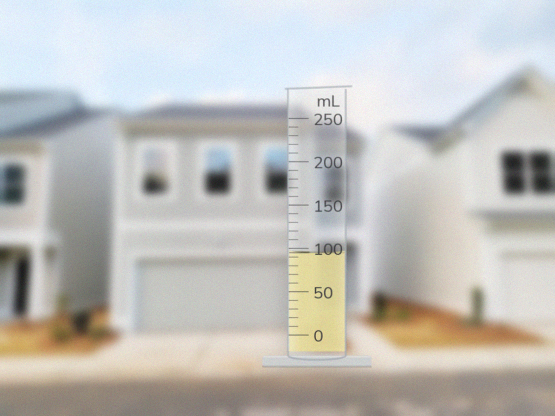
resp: 95,mL
